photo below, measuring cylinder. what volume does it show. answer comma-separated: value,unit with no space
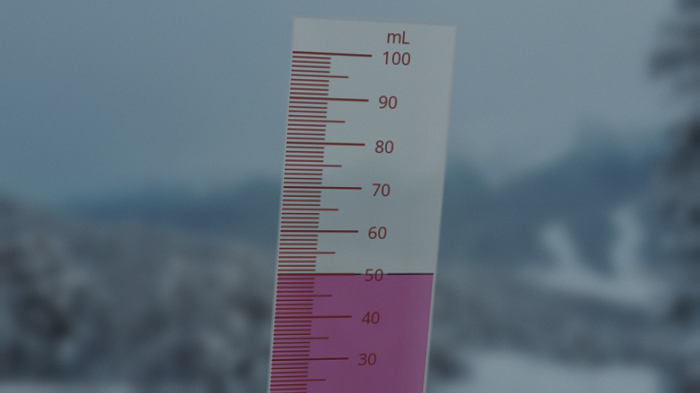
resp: 50,mL
